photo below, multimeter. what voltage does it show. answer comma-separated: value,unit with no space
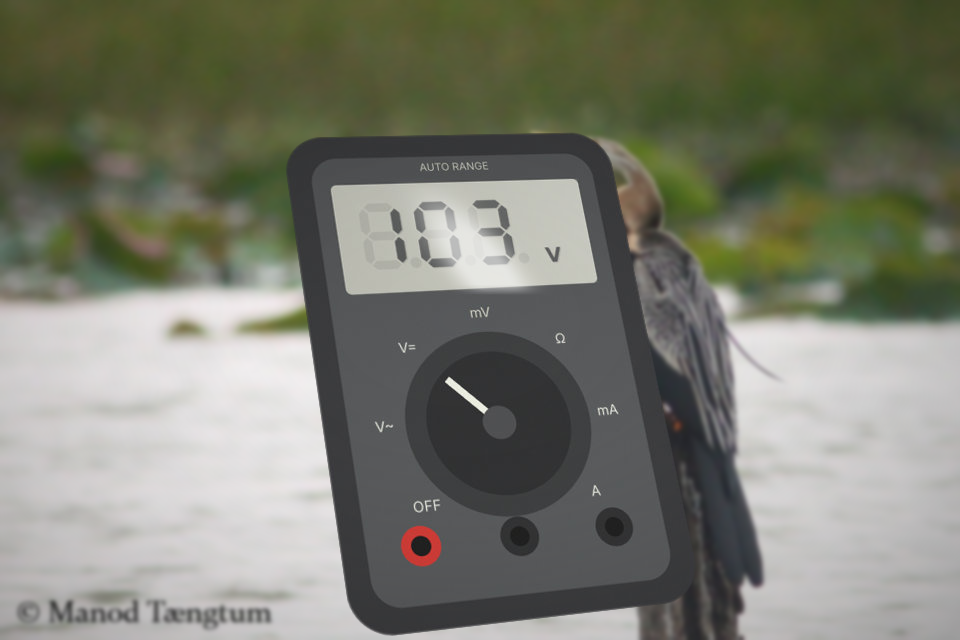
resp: 103,V
